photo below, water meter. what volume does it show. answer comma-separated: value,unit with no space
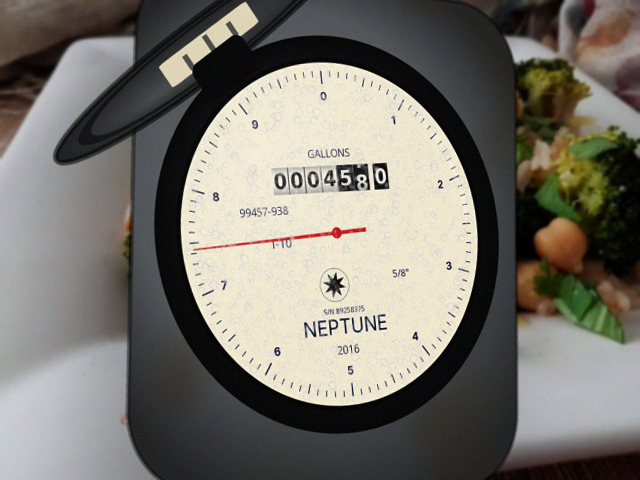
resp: 4577.4,gal
